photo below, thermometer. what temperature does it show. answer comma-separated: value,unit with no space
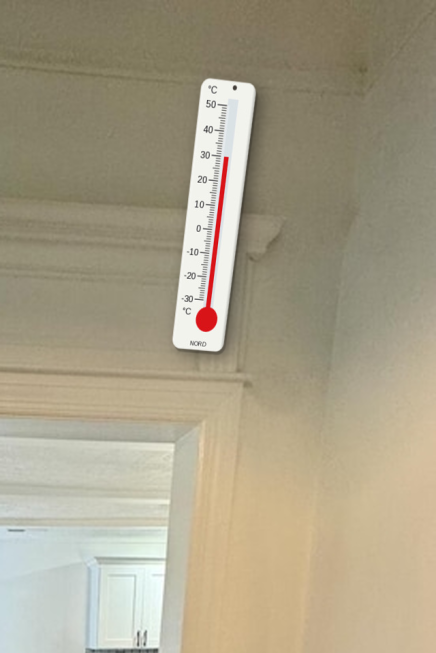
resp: 30,°C
